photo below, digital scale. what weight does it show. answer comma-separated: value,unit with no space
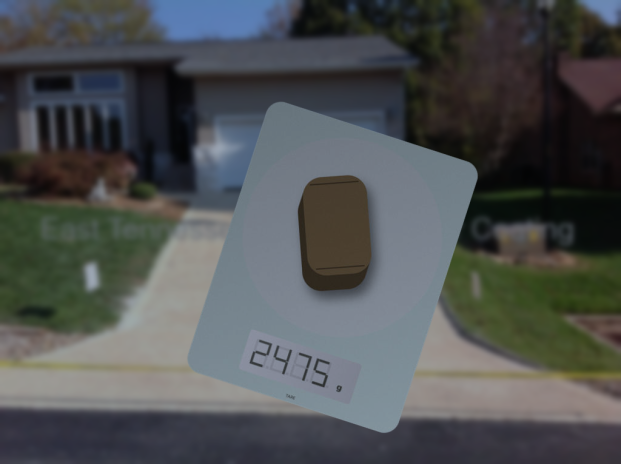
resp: 2475,g
